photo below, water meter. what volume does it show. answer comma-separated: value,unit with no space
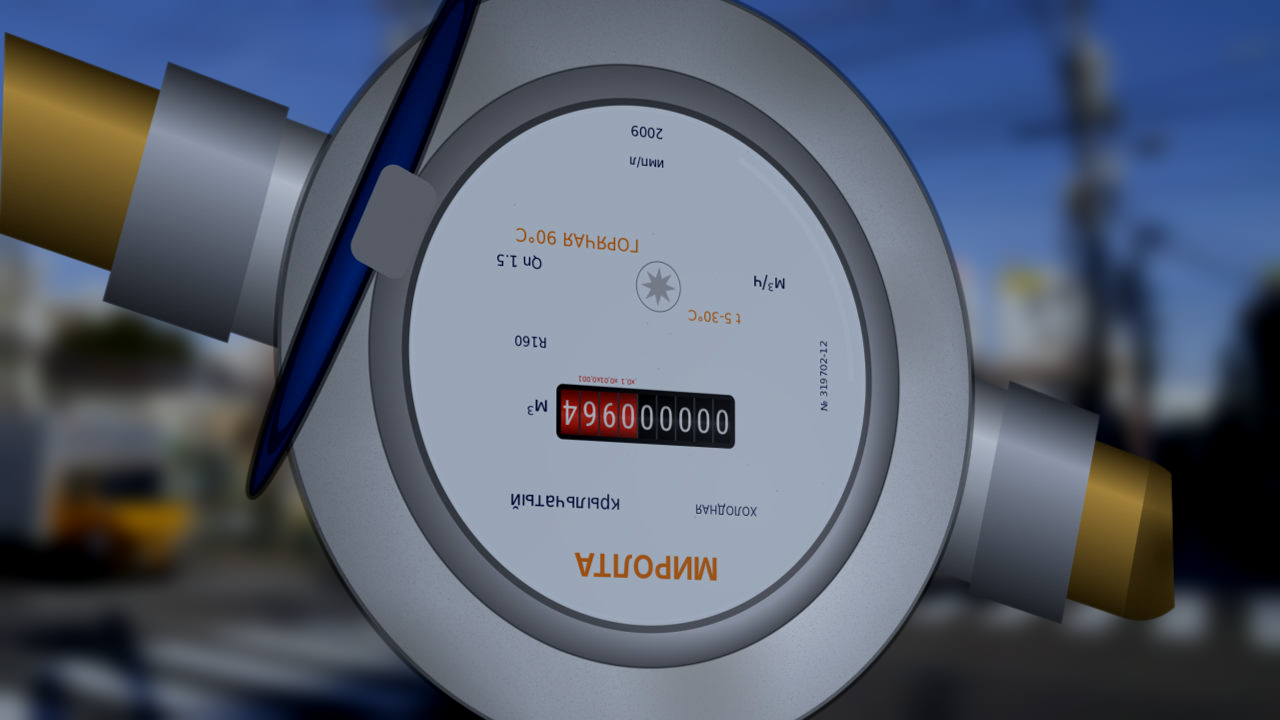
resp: 0.0964,m³
